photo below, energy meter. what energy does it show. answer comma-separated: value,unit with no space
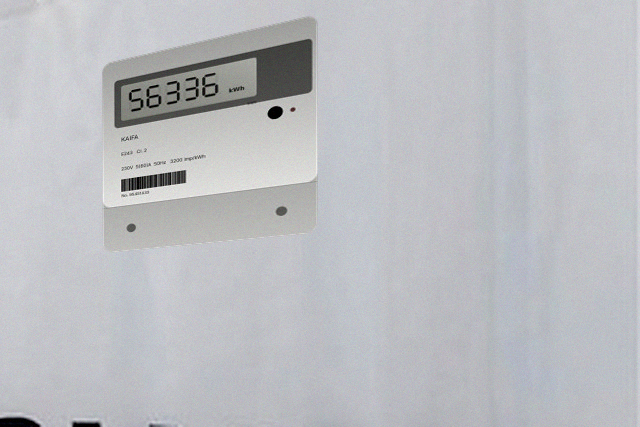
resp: 56336,kWh
